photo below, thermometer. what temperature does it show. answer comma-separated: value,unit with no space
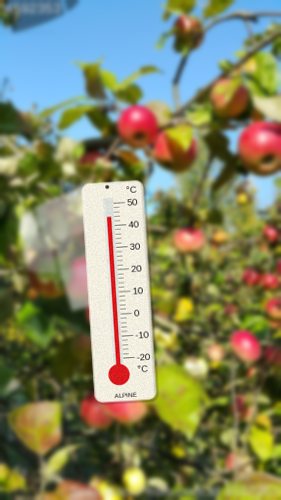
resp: 44,°C
